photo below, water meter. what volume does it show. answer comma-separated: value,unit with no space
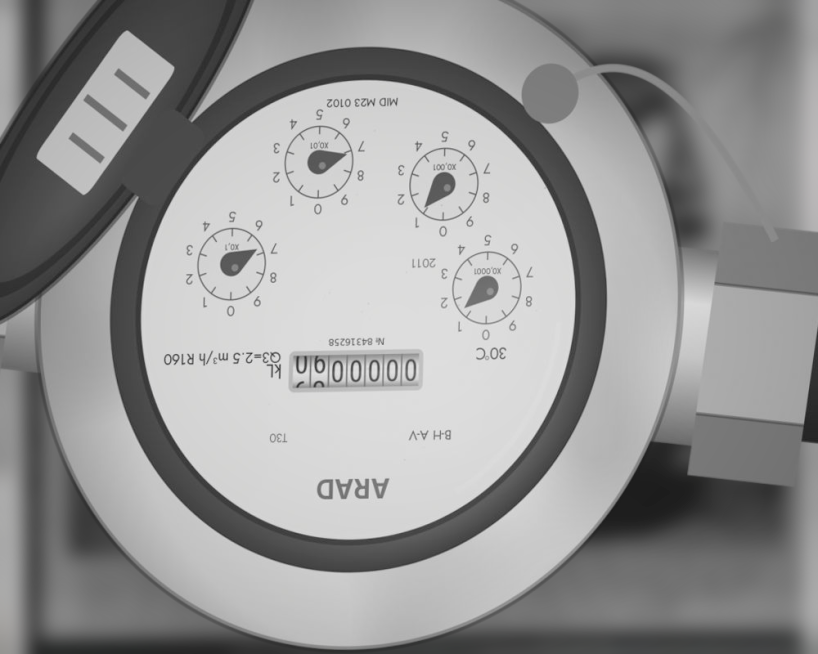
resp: 89.6711,kL
